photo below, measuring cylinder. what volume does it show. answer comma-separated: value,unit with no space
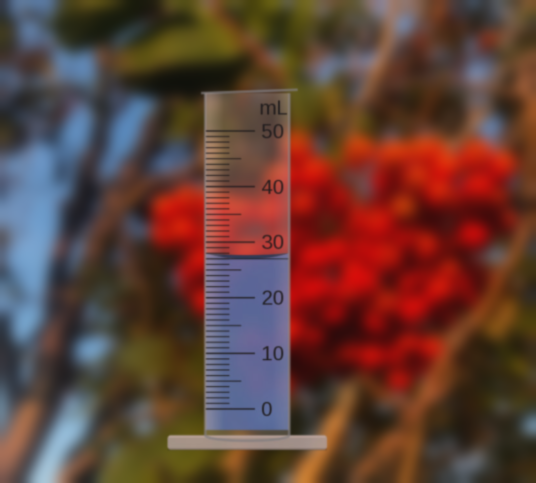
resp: 27,mL
